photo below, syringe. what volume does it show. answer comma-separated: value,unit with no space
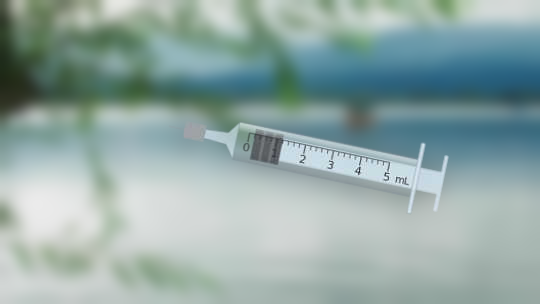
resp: 0.2,mL
